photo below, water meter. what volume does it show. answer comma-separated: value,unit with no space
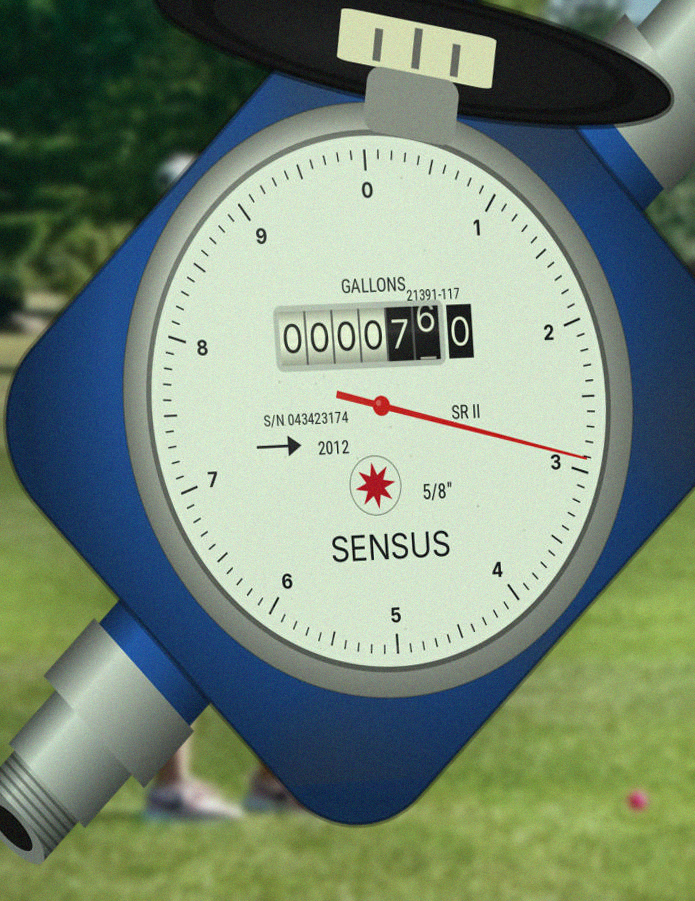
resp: 762.9,gal
